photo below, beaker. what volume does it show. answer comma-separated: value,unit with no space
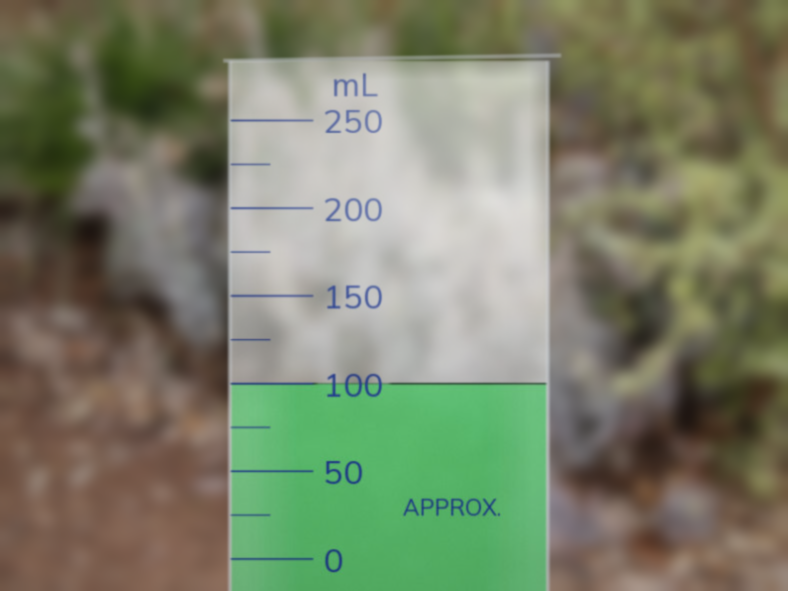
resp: 100,mL
